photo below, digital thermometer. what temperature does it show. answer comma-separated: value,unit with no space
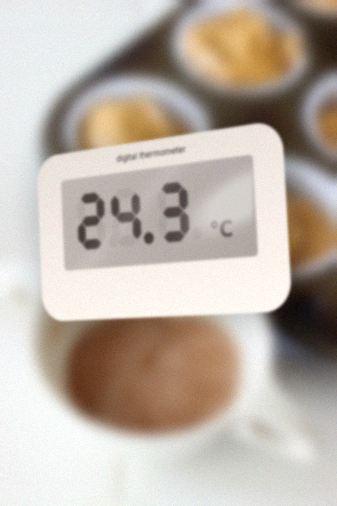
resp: 24.3,°C
